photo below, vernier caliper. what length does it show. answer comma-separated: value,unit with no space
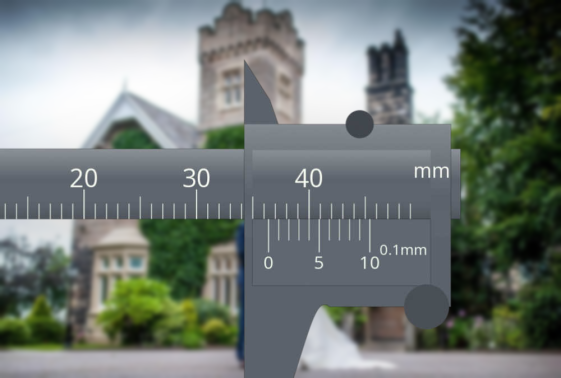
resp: 36.4,mm
